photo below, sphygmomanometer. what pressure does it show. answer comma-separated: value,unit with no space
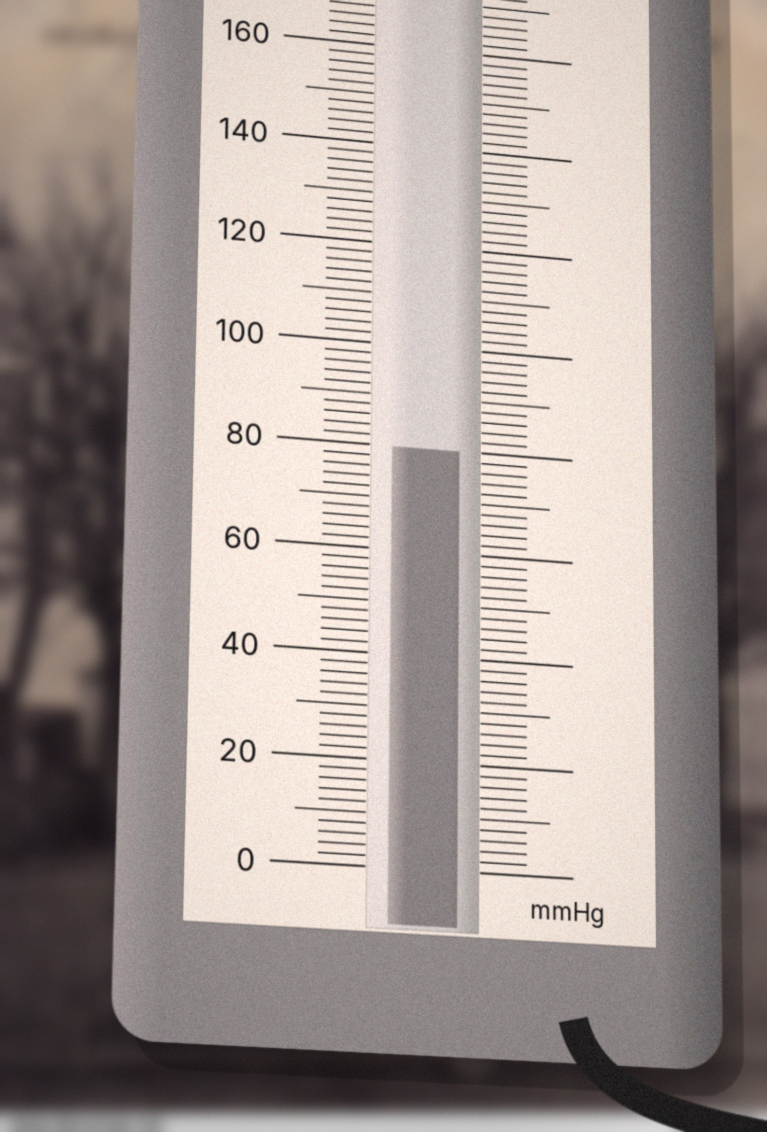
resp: 80,mmHg
